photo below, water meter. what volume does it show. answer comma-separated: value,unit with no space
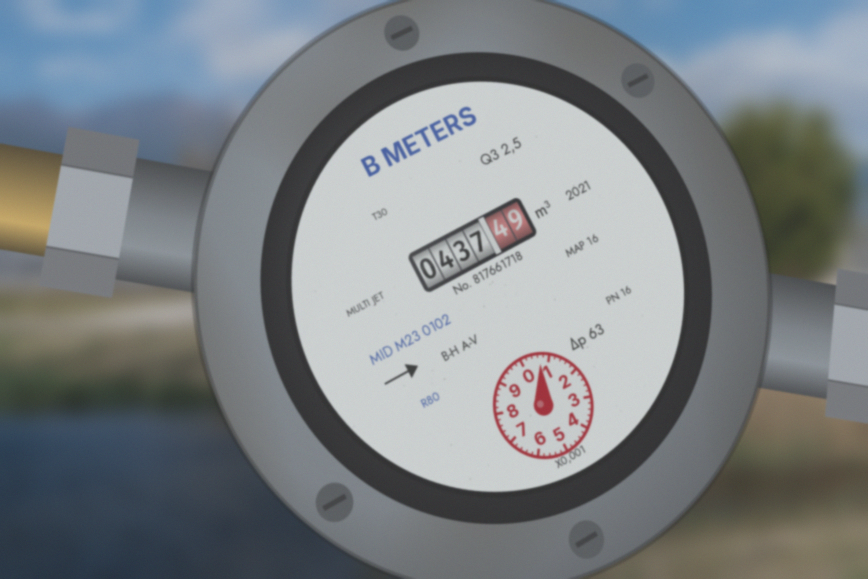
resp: 437.490,m³
